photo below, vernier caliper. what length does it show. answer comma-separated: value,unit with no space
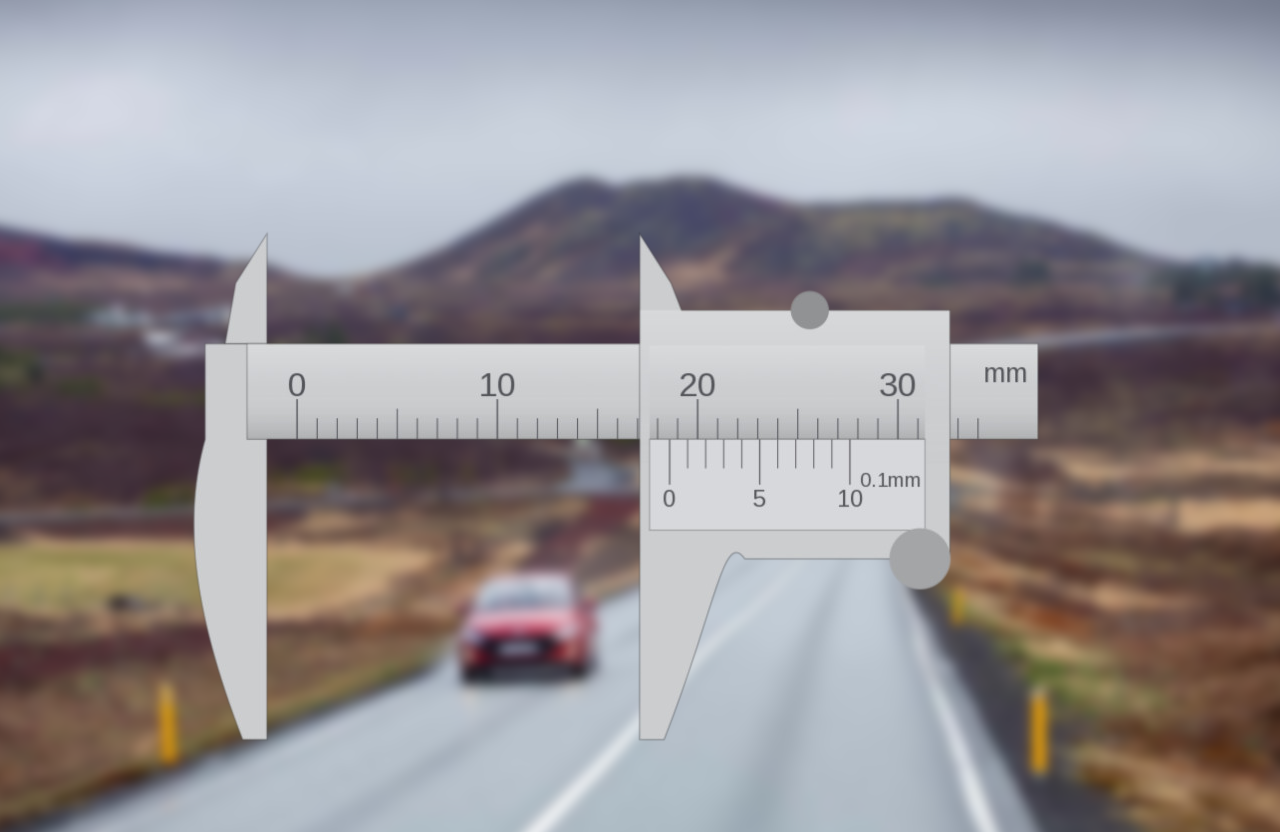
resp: 18.6,mm
